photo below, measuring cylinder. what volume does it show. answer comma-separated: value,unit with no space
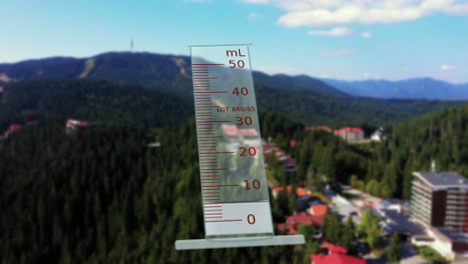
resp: 5,mL
